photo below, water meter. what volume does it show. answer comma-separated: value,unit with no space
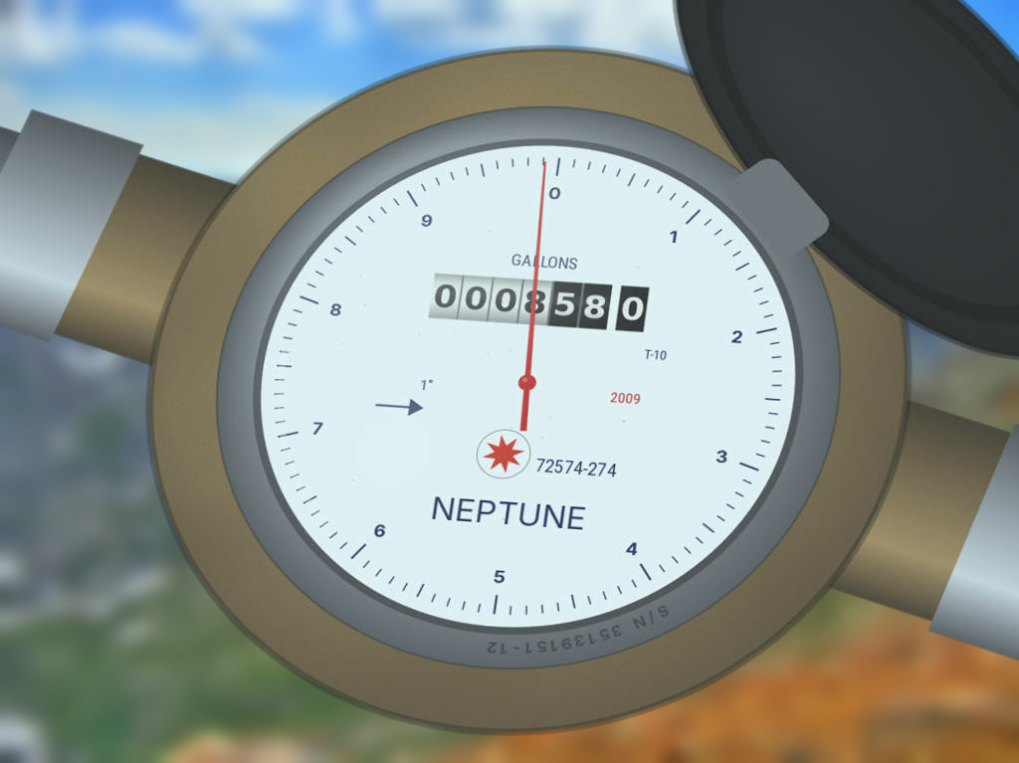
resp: 8579.9,gal
